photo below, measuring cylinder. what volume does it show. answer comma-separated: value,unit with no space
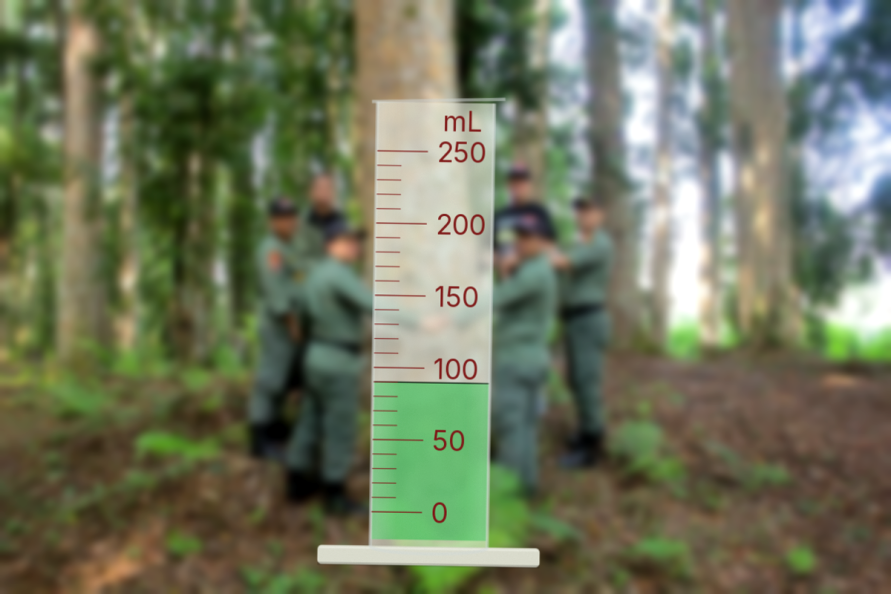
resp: 90,mL
